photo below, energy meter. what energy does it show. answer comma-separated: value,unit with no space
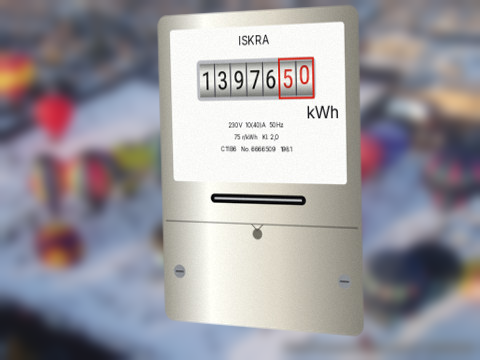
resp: 13976.50,kWh
